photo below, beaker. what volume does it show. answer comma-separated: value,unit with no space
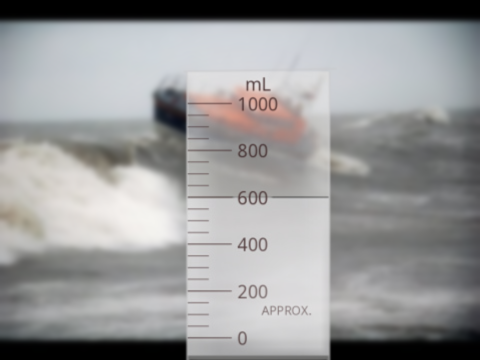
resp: 600,mL
